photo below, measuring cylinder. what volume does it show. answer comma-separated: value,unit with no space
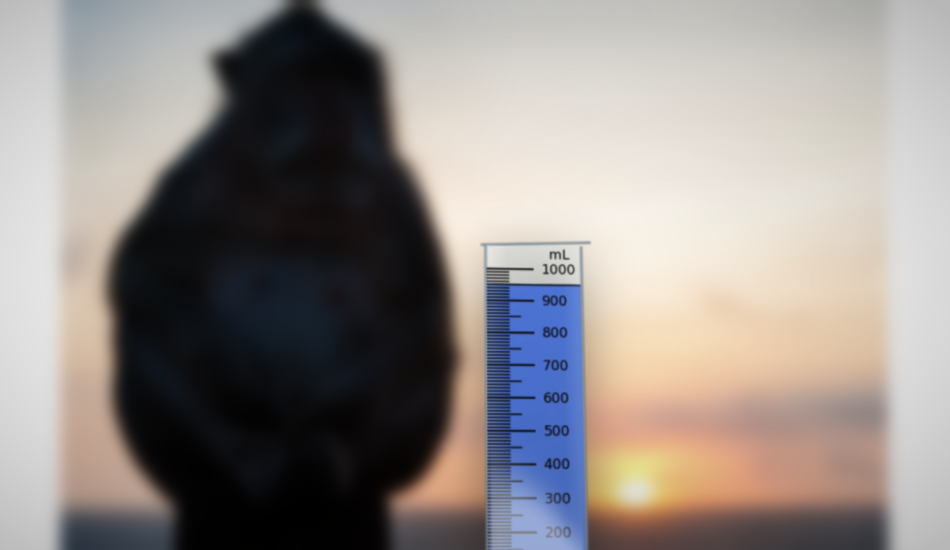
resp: 950,mL
